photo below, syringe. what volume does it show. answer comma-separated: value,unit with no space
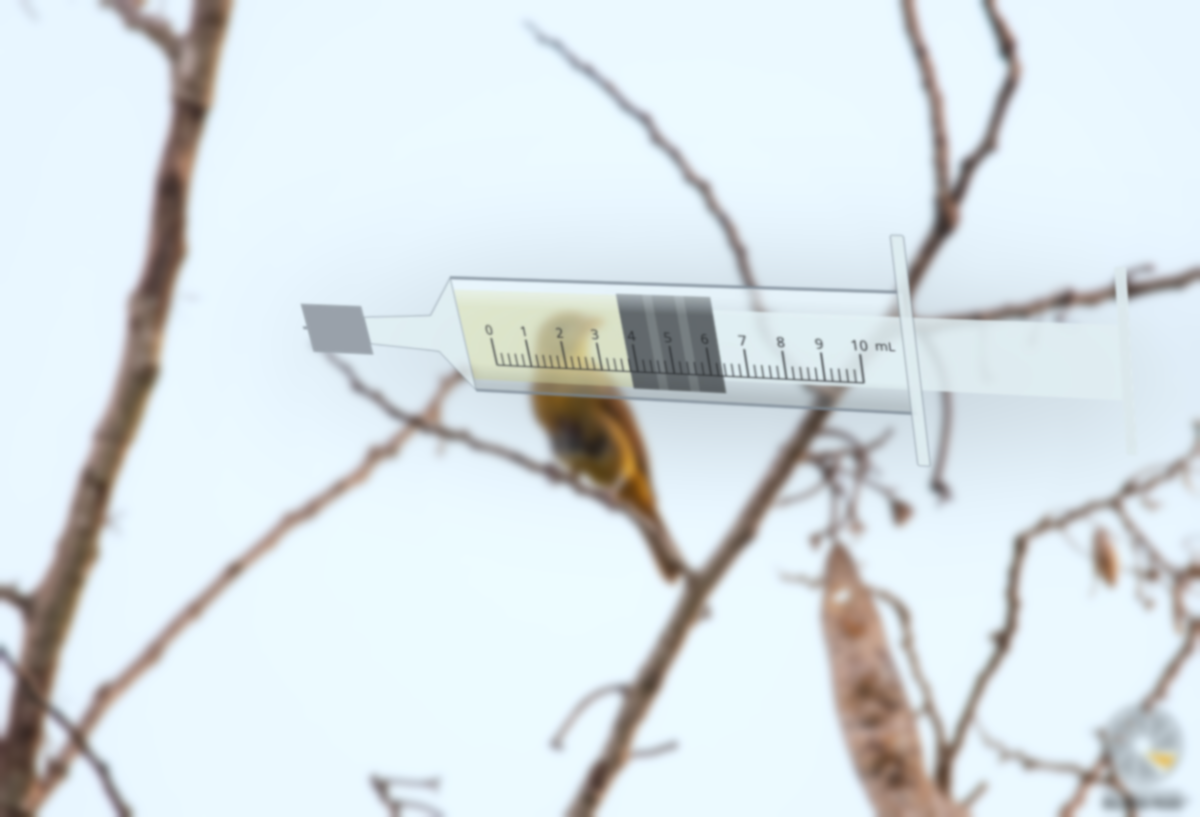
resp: 3.8,mL
